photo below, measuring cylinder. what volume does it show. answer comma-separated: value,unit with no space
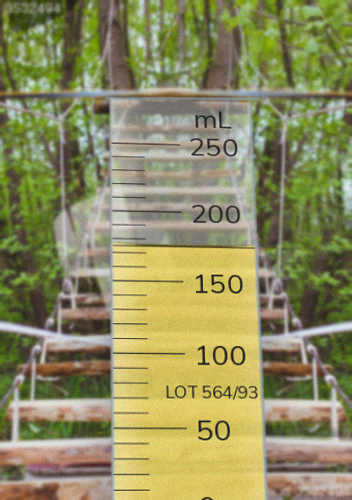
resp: 175,mL
